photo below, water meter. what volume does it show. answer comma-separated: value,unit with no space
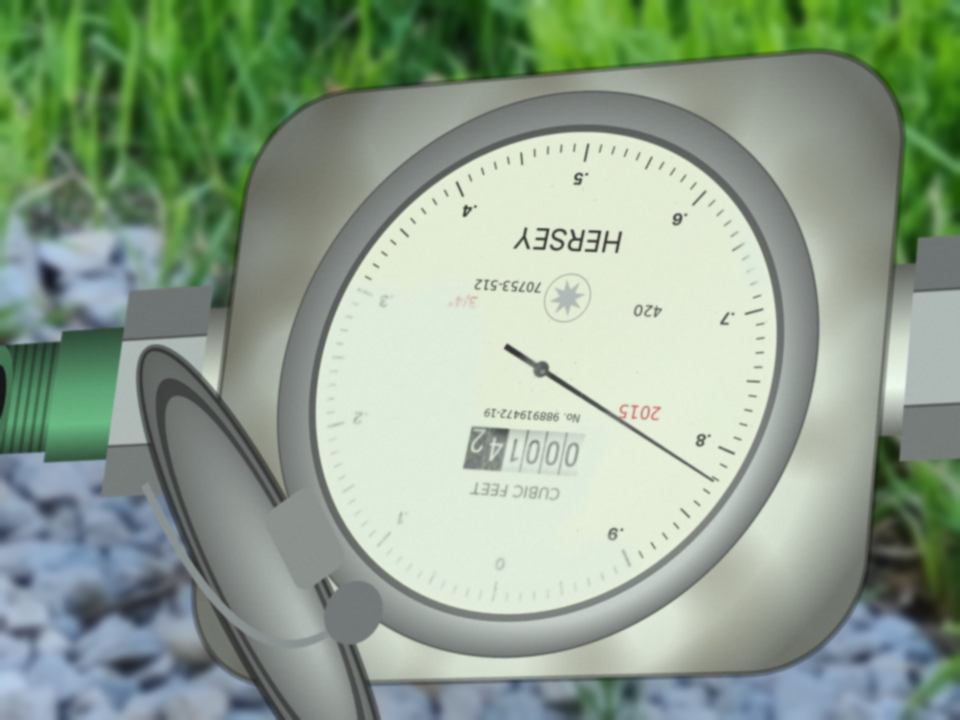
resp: 141.82,ft³
